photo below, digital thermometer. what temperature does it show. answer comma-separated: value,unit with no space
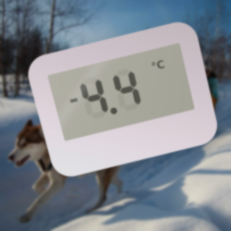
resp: -4.4,°C
